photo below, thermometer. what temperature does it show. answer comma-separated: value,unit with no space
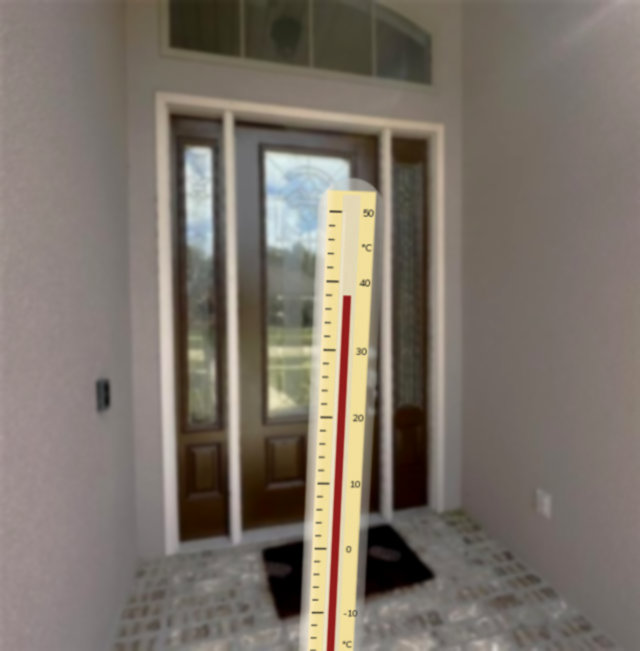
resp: 38,°C
